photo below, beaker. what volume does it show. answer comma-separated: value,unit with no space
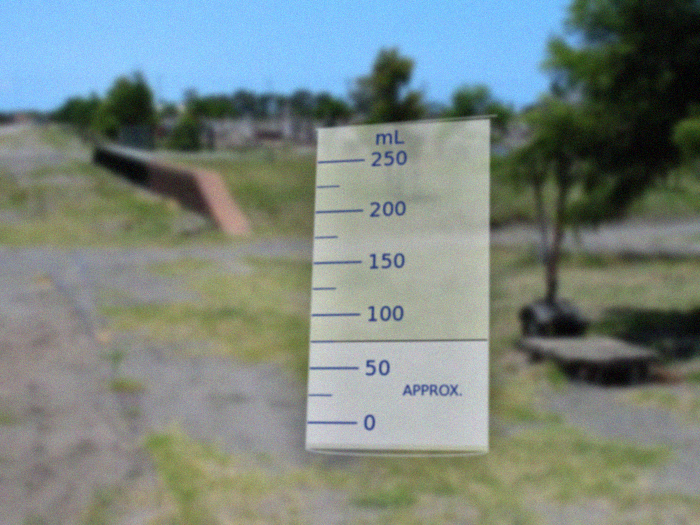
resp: 75,mL
